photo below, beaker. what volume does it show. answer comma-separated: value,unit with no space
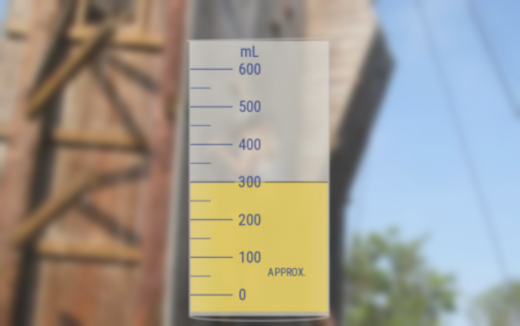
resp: 300,mL
